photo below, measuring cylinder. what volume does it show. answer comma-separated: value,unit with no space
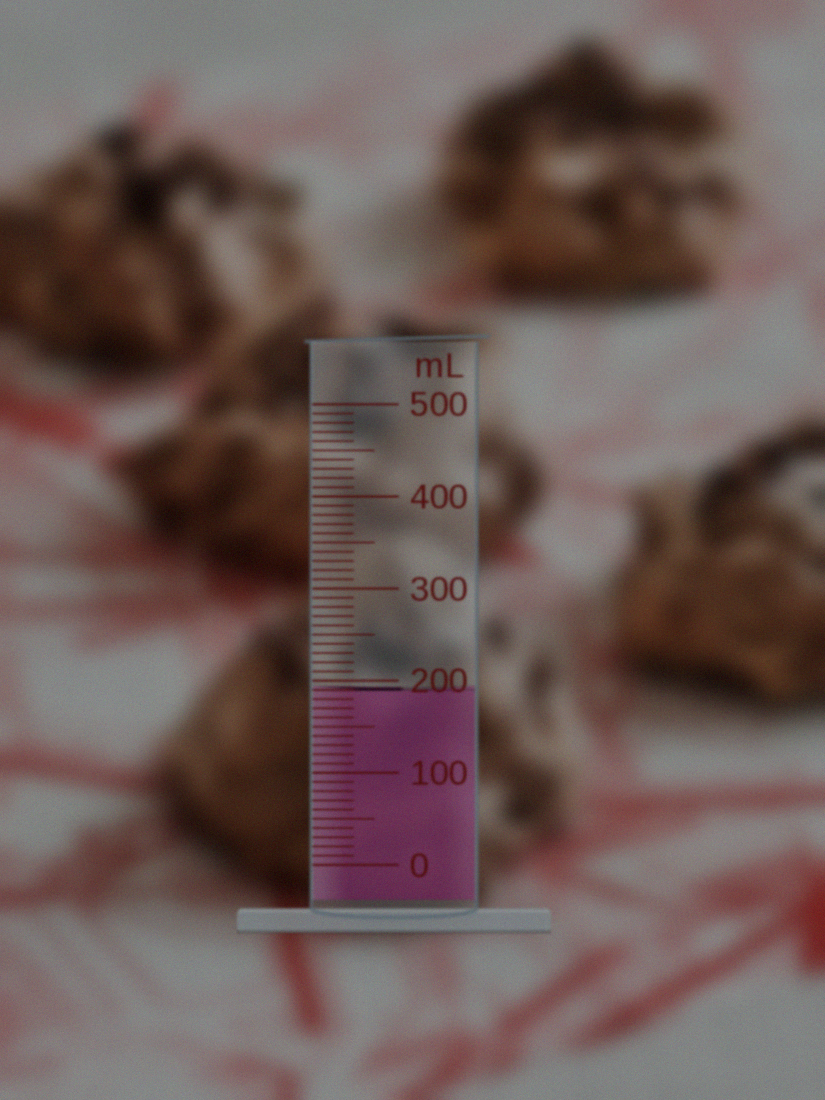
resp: 190,mL
